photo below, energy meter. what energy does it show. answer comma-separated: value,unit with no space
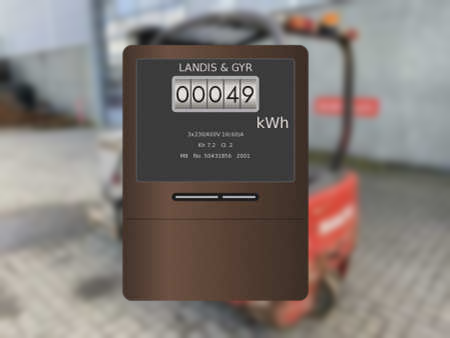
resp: 49,kWh
